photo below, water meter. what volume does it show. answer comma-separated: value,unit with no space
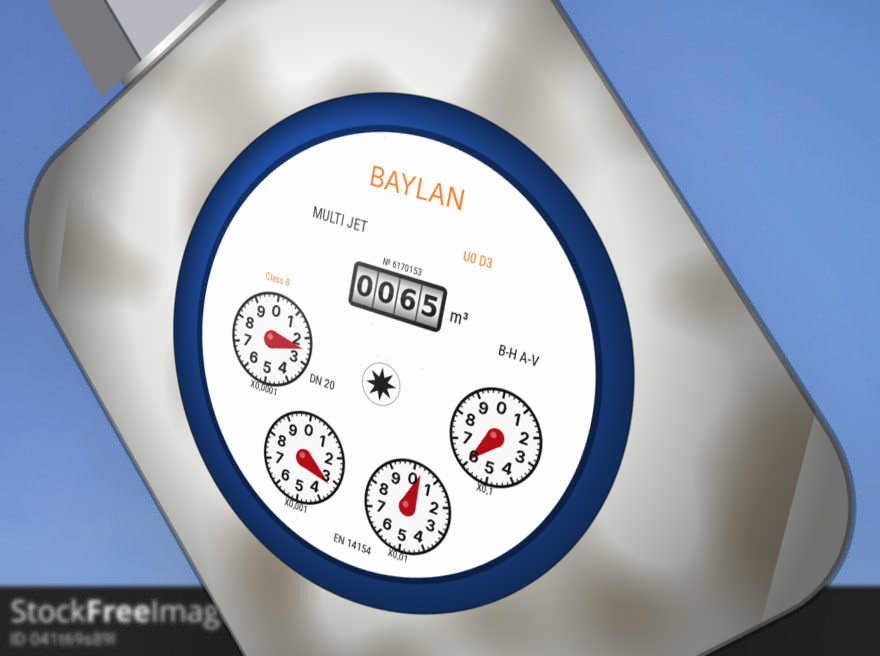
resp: 65.6032,m³
